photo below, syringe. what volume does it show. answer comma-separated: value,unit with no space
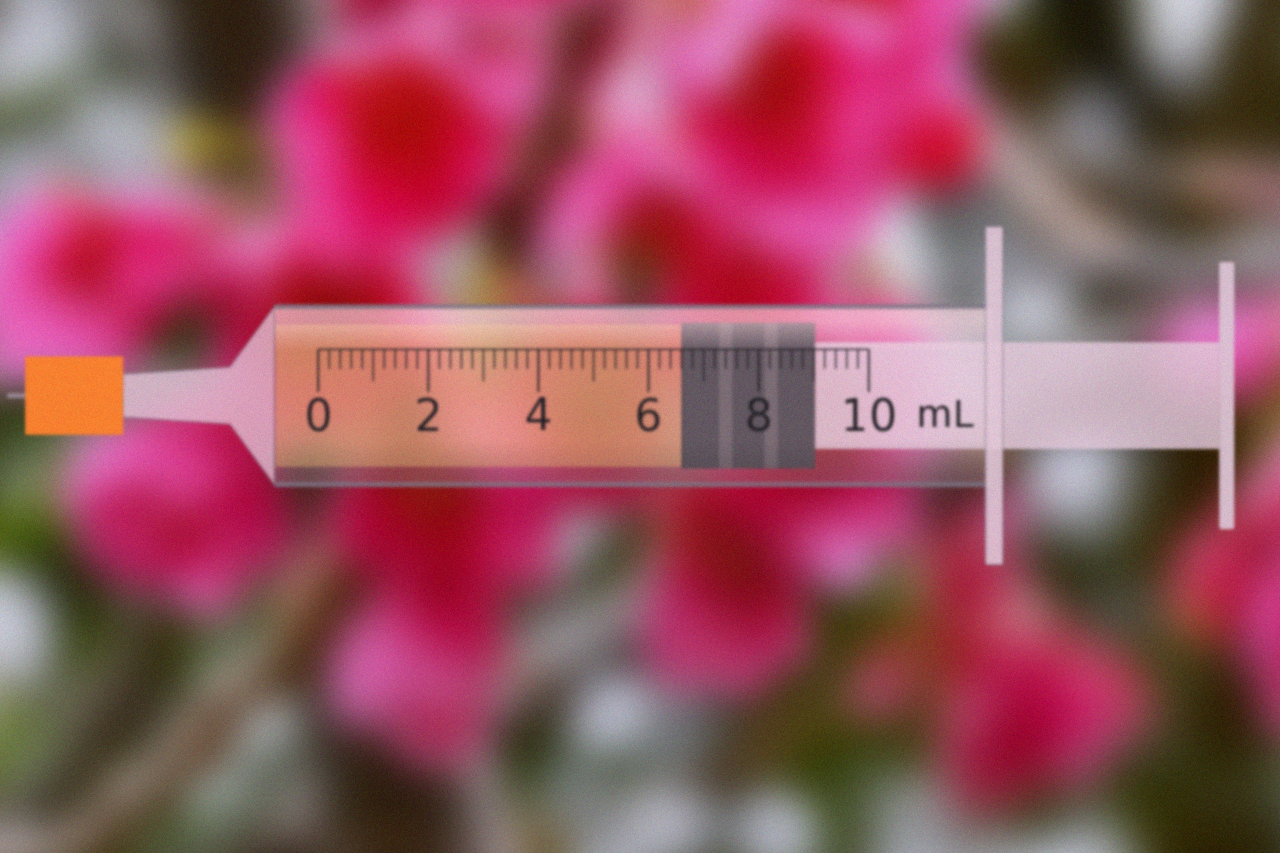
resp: 6.6,mL
